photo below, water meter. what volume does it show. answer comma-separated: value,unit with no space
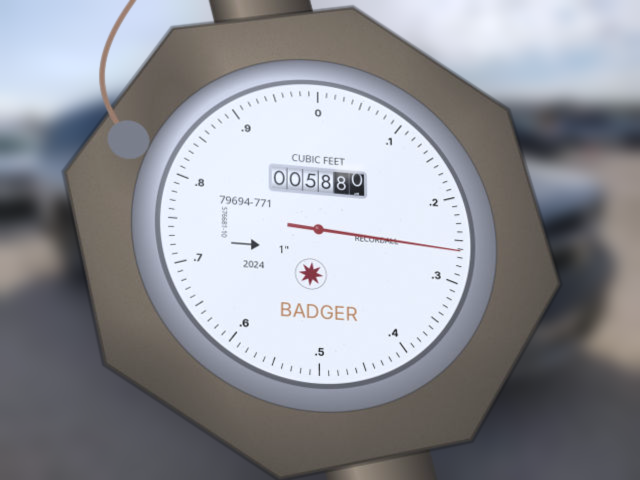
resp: 5880.26,ft³
